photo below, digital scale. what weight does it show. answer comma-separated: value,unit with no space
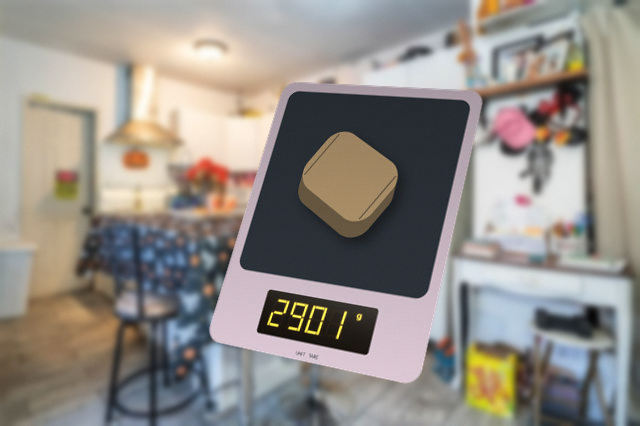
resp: 2901,g
